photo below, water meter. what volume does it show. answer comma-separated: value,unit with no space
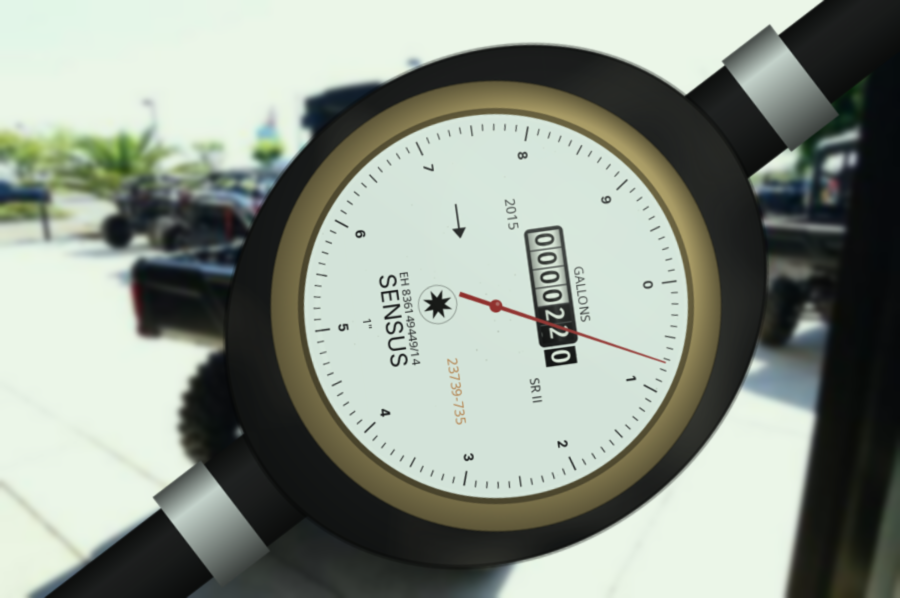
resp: 220.7,gal
